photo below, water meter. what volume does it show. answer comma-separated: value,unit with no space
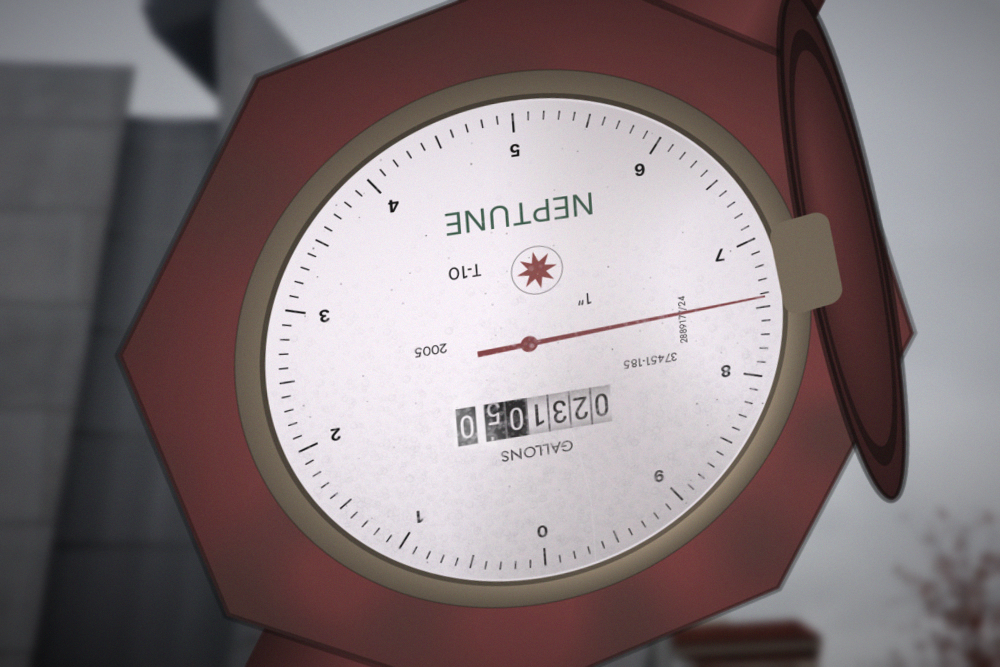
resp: 231047.4,gal
